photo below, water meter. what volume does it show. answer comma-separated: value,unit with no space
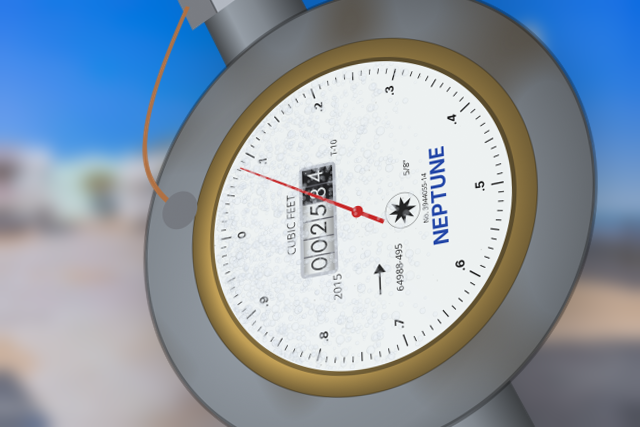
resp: 2584.08,ft³
